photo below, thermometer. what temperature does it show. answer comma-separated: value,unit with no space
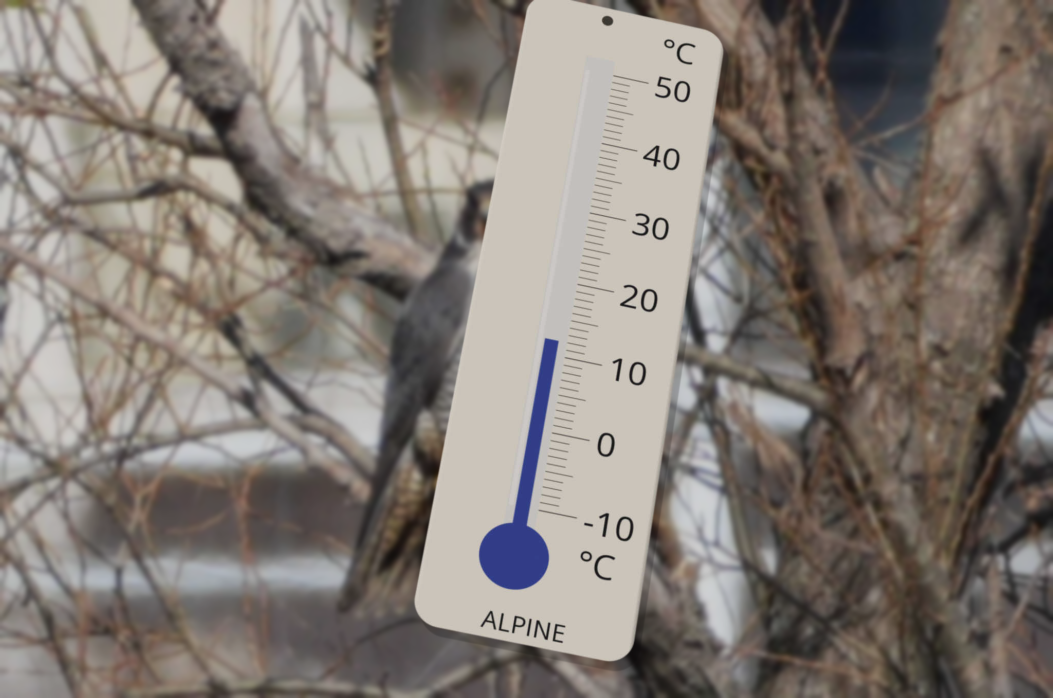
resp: 12,°C
